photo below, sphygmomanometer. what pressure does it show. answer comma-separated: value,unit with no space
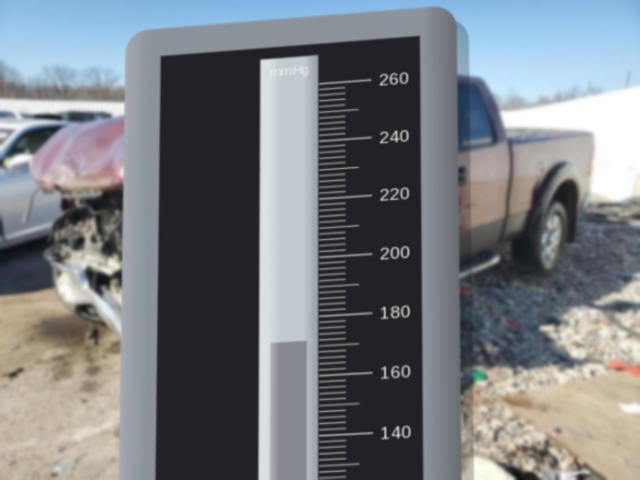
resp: 172,mmHg
